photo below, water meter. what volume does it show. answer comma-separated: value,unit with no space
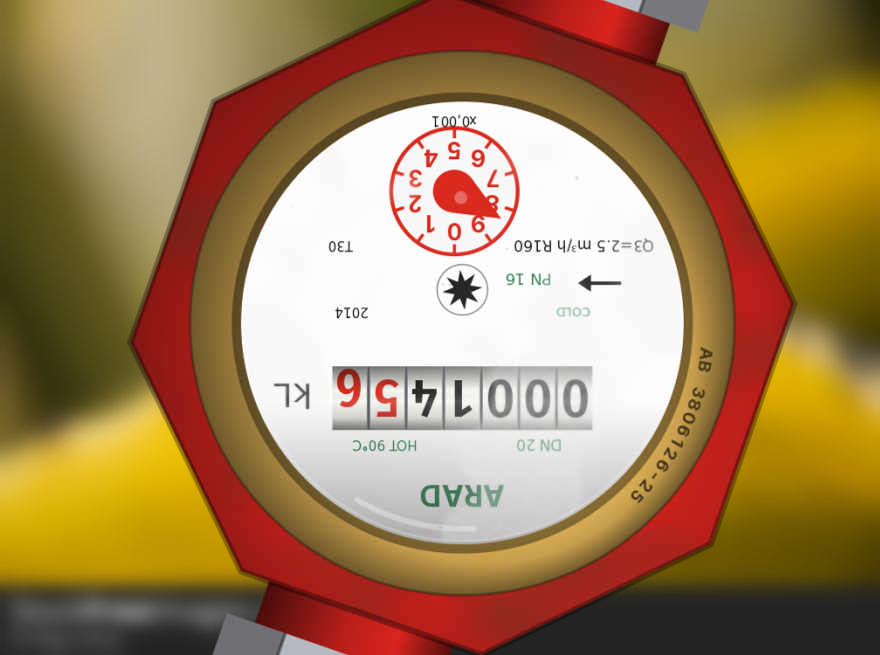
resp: 14.558,kL
